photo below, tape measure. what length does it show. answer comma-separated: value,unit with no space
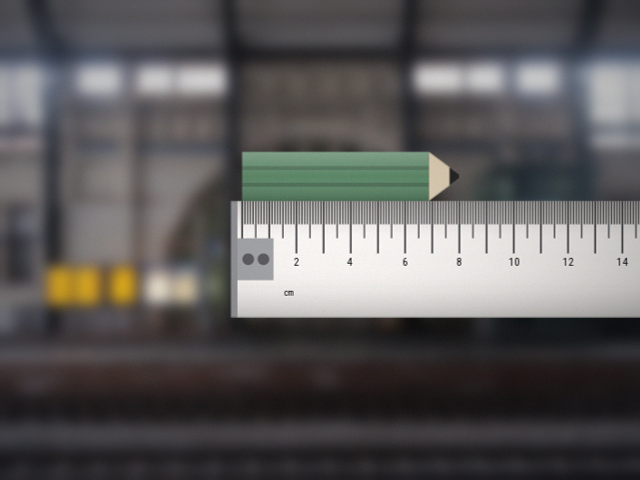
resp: 8,cm
